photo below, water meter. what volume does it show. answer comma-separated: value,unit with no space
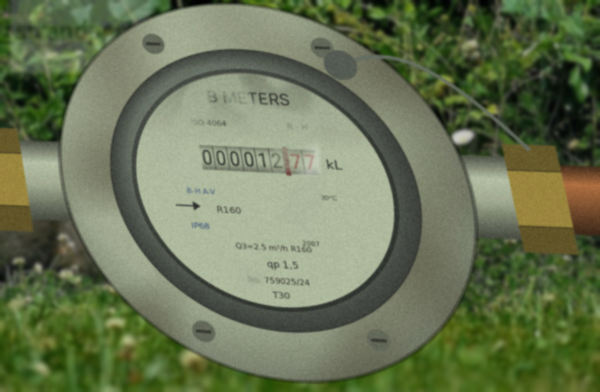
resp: 12.77,kL
